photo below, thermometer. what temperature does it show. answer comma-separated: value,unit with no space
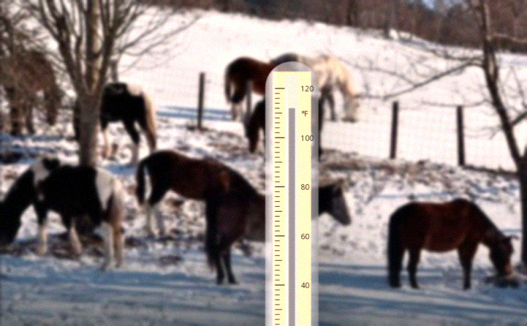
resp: 112,°F
